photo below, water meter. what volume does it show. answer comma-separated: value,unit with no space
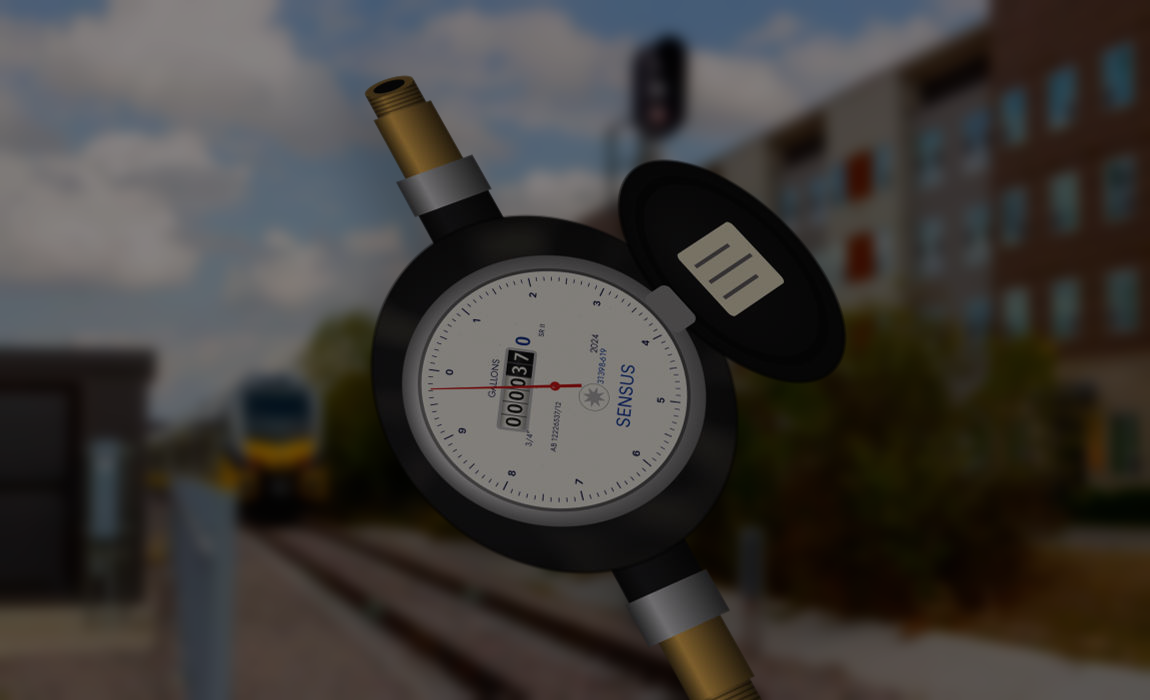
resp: 369.7,gal
